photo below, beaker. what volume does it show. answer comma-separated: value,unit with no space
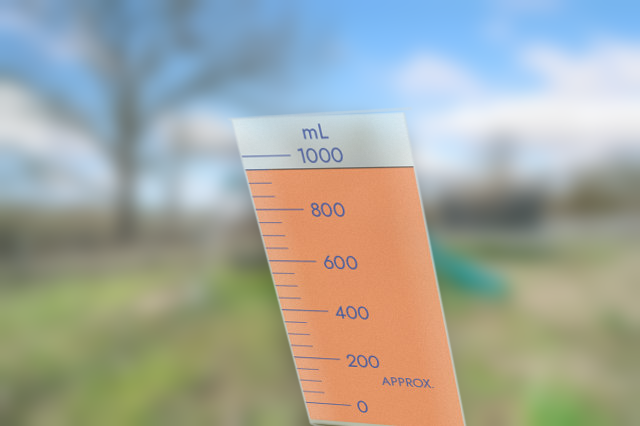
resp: 950,mL
